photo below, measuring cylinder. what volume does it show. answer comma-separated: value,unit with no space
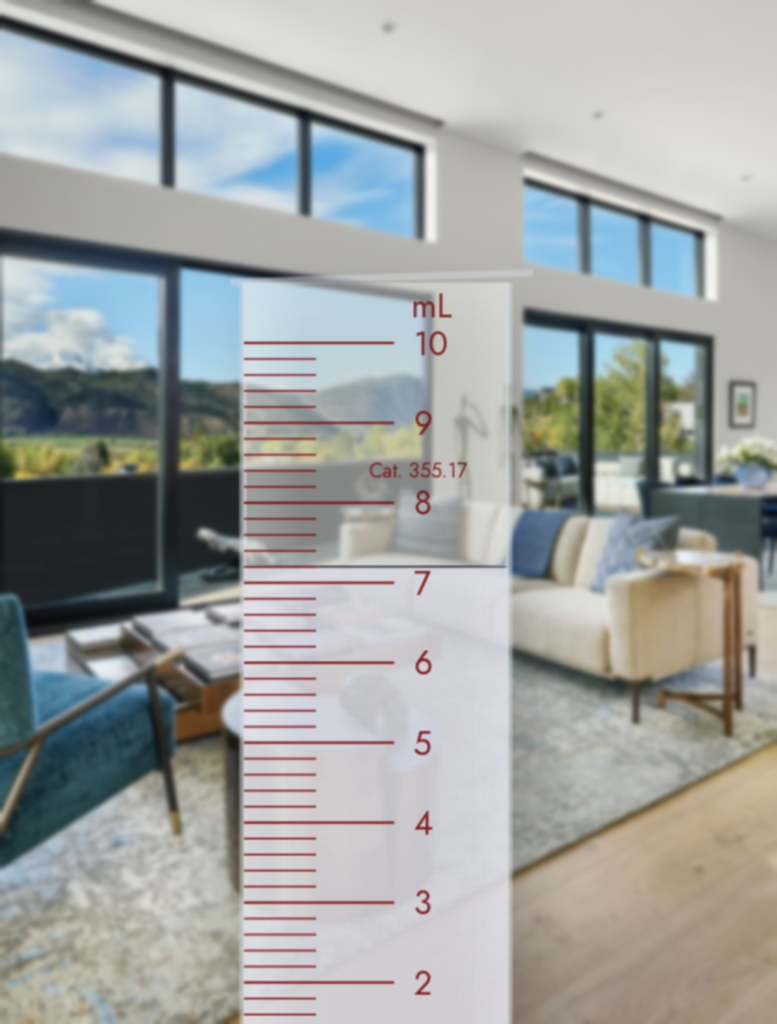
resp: 7.2,mL
